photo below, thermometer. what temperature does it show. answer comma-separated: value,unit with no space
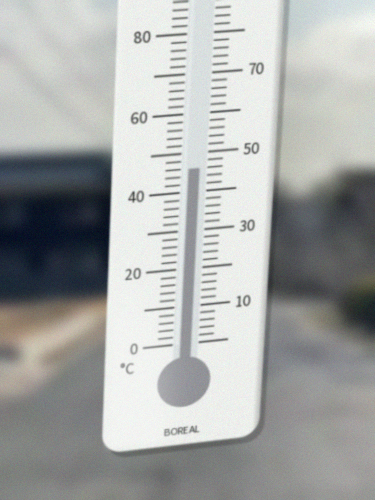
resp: 46,°C
